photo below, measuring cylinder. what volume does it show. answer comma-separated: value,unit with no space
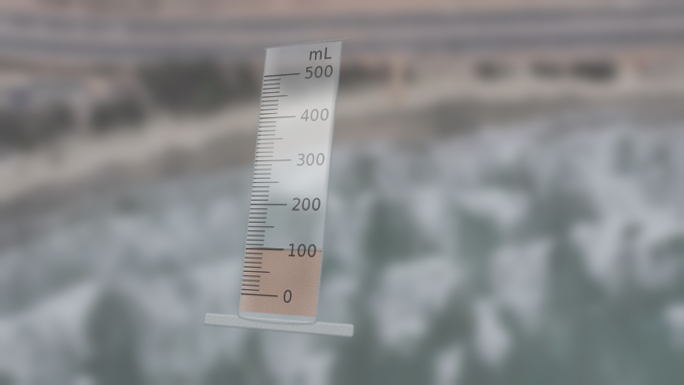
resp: 100,mL
